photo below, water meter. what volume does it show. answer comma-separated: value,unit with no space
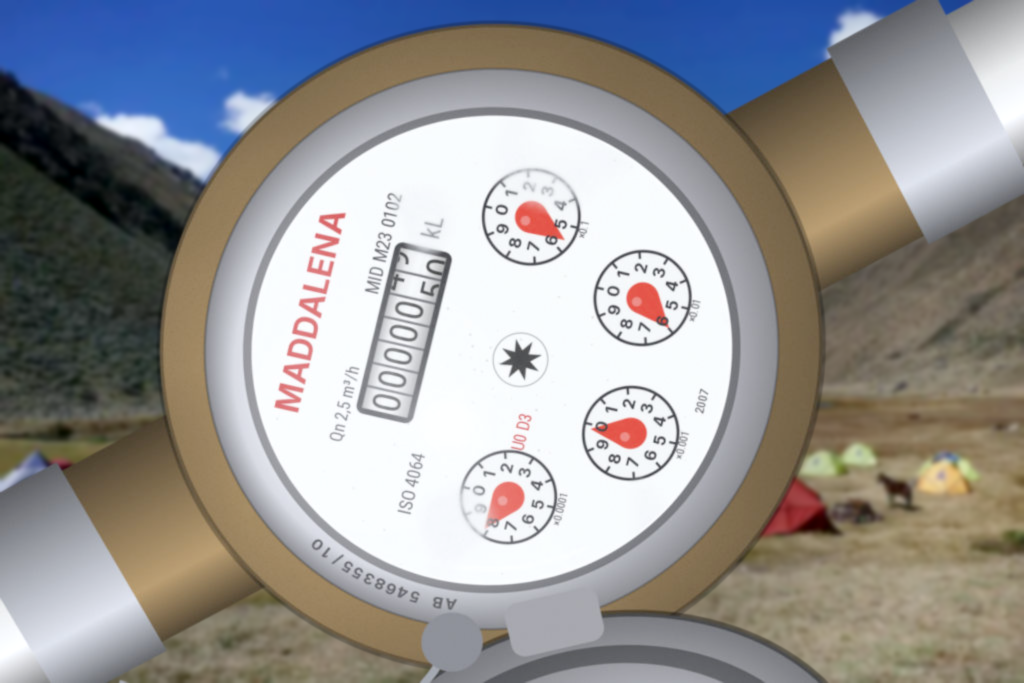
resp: 49.5598,kL
